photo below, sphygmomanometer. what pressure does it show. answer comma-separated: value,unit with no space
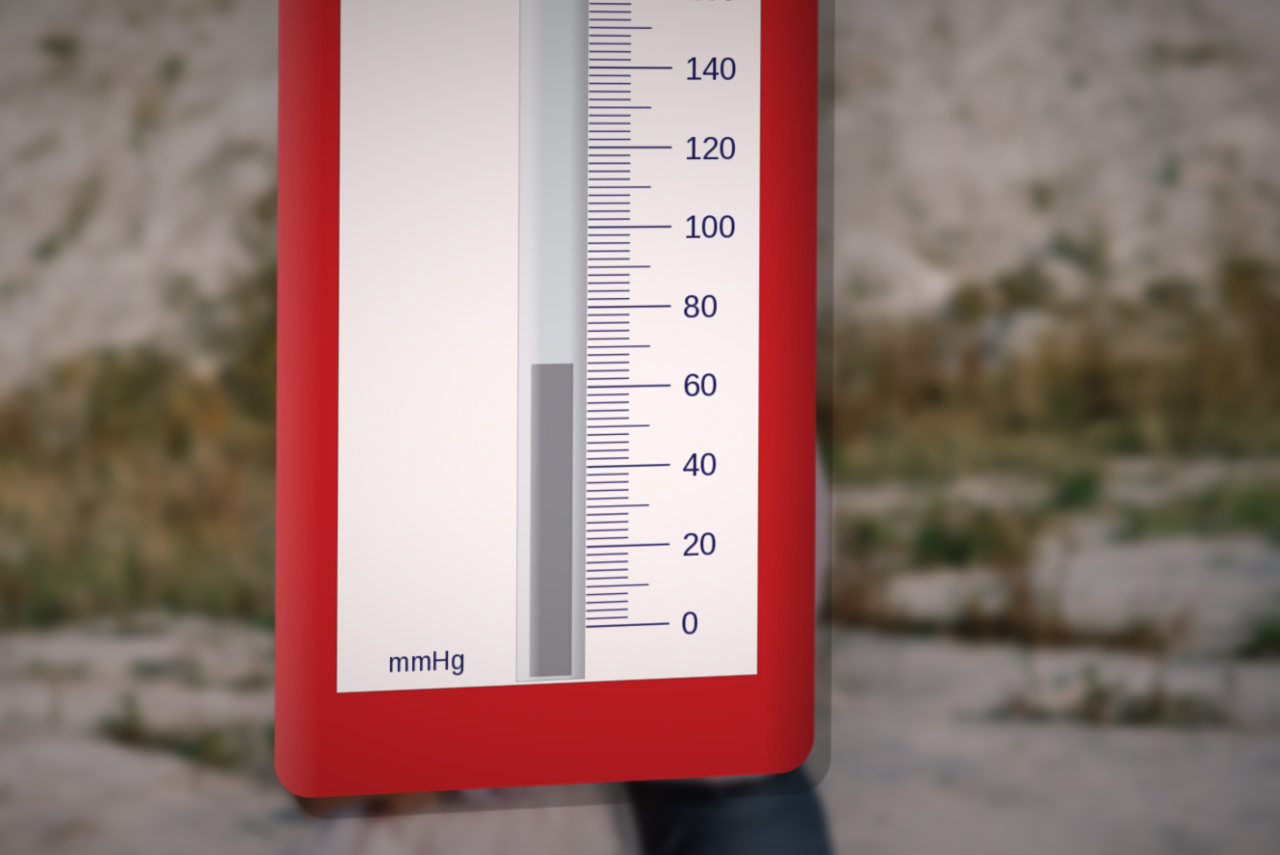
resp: 66,mmHg
